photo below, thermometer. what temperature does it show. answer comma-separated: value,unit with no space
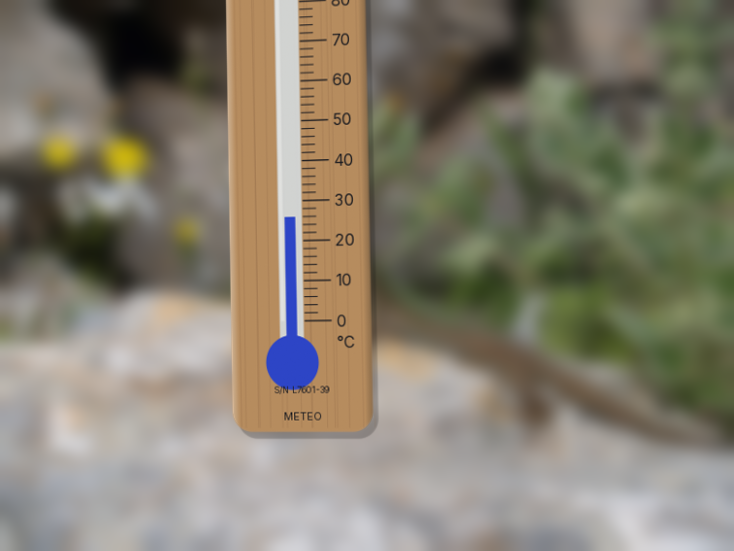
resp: 26,°C
